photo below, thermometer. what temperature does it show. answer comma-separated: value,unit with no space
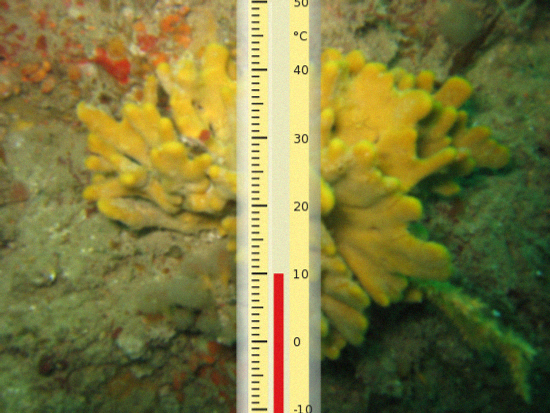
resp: 10,°C
